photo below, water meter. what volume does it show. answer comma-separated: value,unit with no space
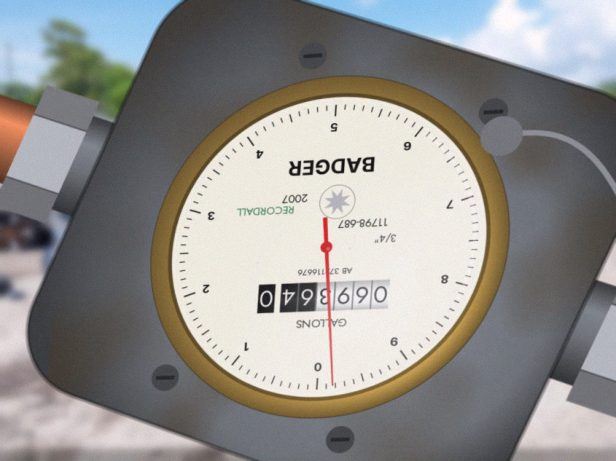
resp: 693639.8,gal
